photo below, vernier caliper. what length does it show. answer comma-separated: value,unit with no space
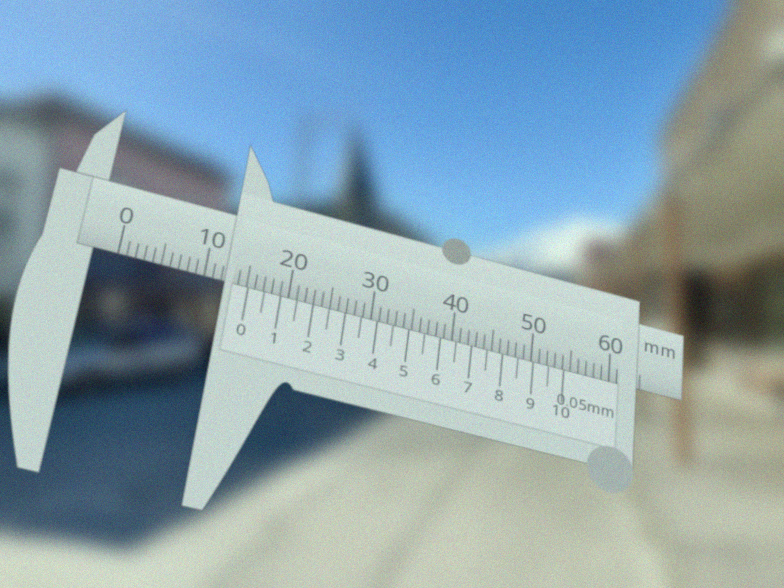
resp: 15.2,mm
